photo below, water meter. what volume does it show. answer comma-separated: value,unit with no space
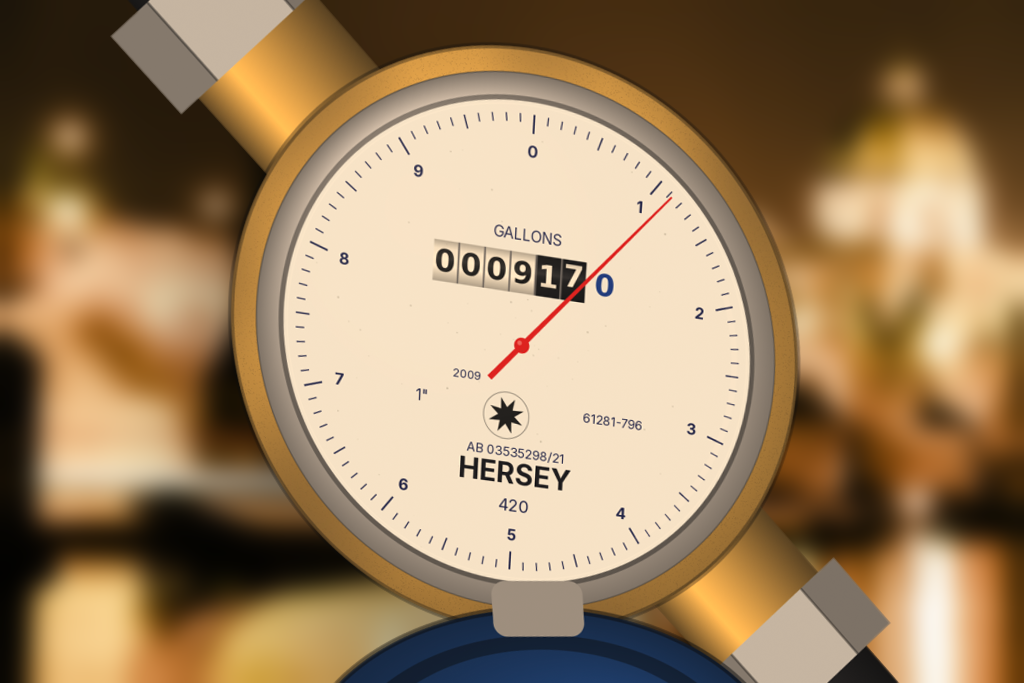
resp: 9171.1,gal
